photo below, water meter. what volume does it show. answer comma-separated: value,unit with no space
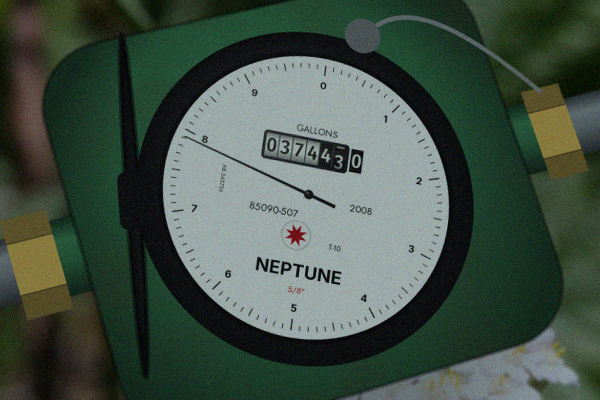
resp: 374427.9,gal
